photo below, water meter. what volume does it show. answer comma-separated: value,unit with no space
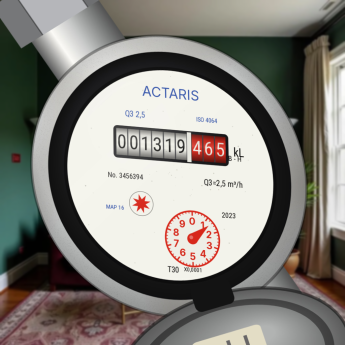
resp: 1319.4651,kL
